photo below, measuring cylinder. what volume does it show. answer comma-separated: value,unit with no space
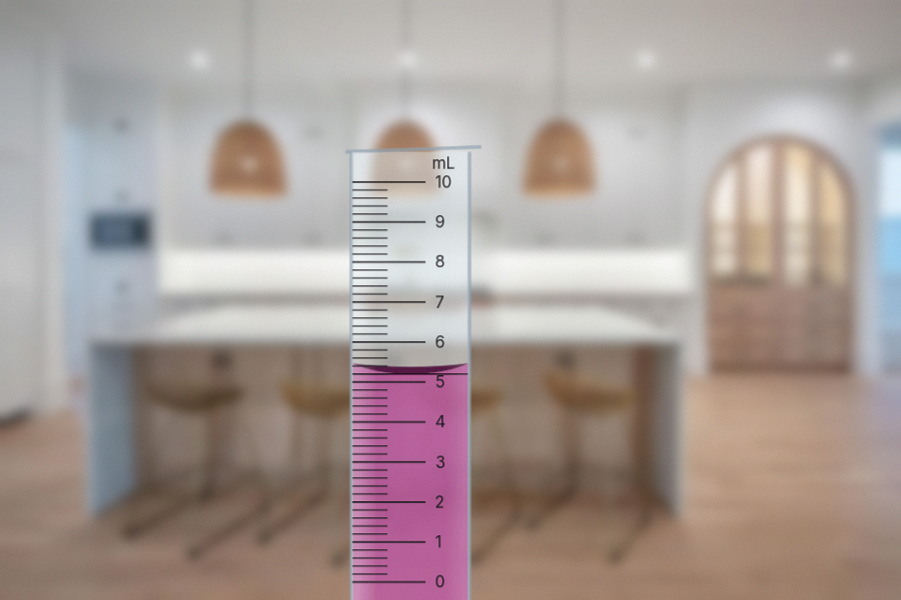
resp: 5.2,mL
